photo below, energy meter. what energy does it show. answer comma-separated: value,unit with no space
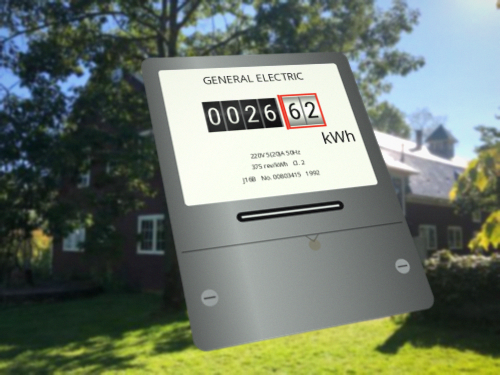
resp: 26.62,kWh
